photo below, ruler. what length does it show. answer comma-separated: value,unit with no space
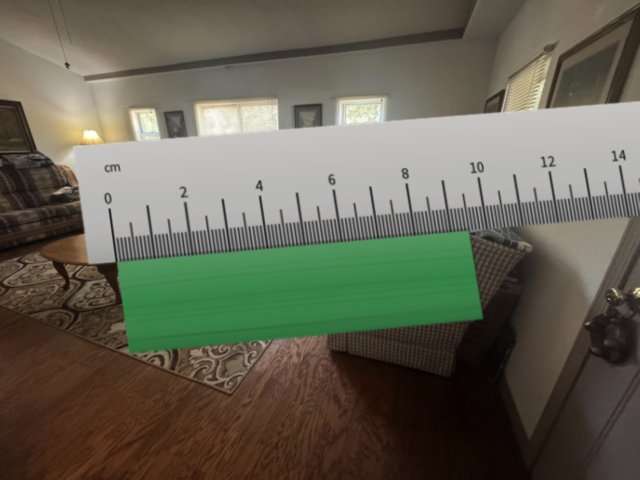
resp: 9.5,cm
